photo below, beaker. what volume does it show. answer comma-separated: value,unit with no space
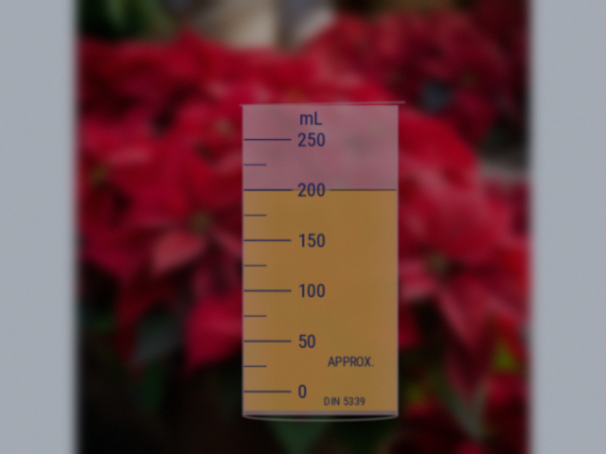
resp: 200,mL
